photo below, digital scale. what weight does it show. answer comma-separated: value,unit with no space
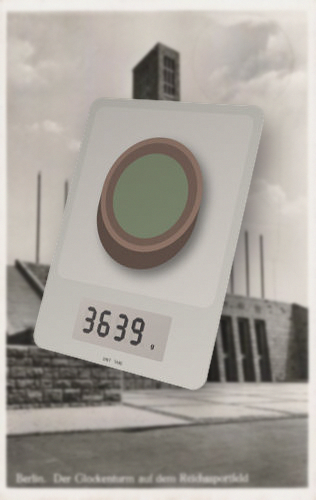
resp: 3639,g
